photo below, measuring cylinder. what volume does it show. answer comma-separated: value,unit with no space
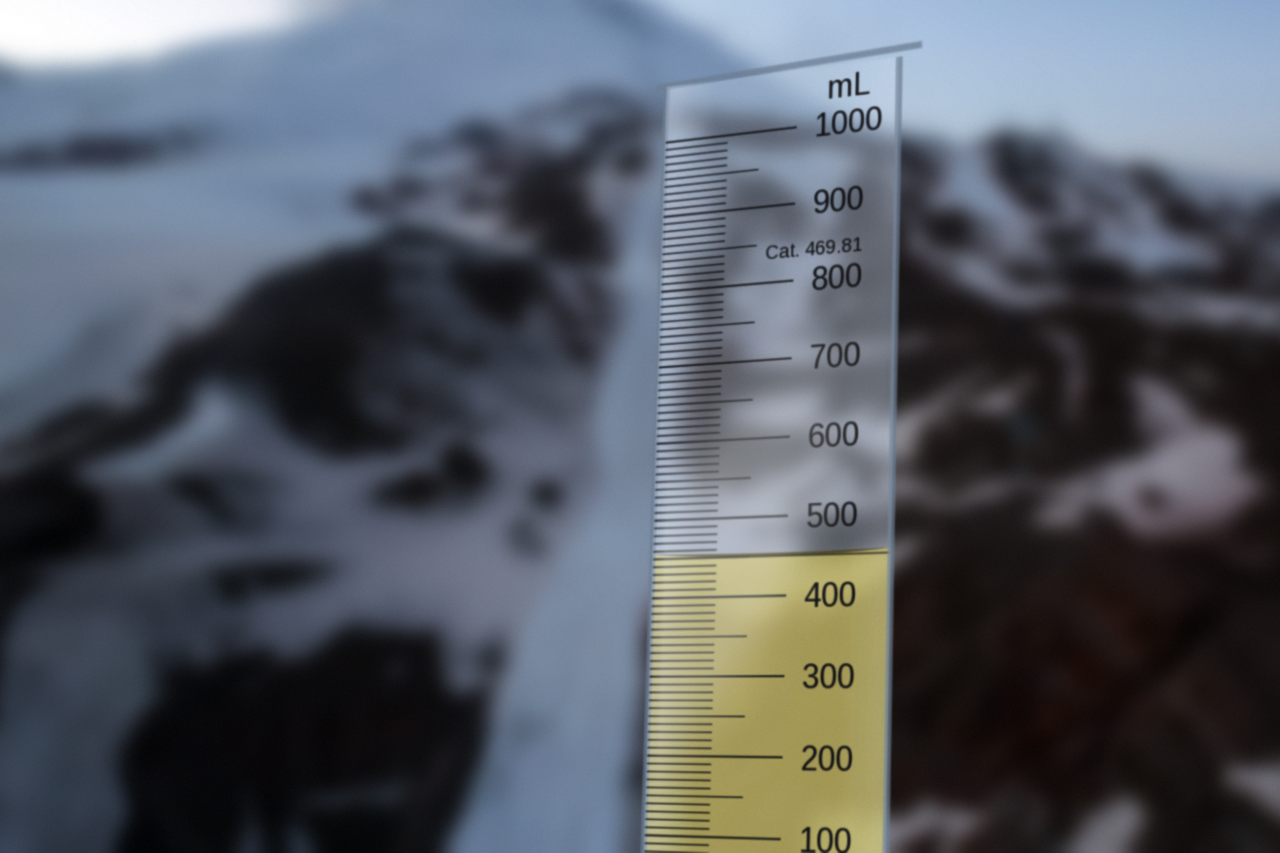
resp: 450,mL
